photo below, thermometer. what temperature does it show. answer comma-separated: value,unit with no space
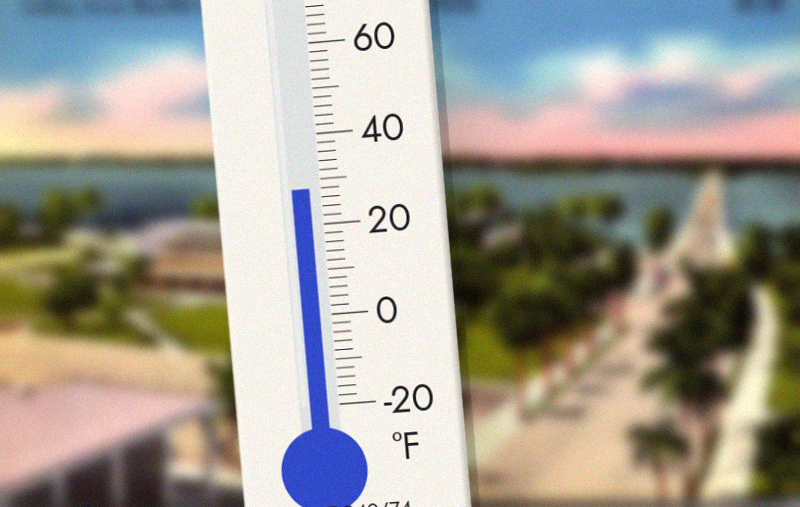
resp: 28,°F
